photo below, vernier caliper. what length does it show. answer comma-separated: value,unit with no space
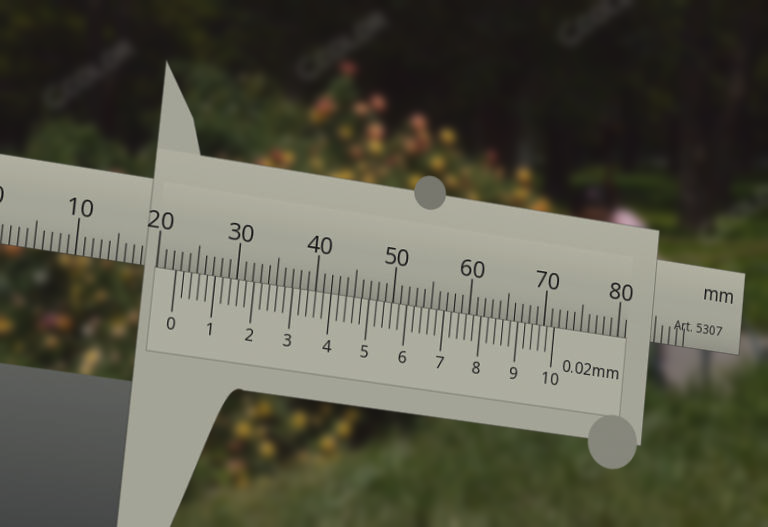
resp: 22.4,mm
